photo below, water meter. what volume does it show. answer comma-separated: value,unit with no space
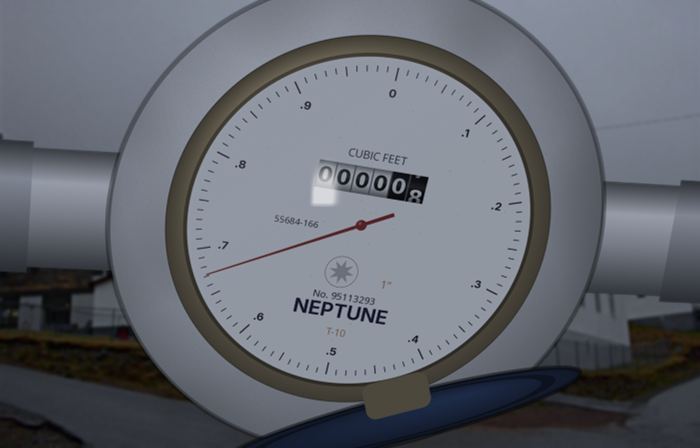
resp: 7.67,ft³
